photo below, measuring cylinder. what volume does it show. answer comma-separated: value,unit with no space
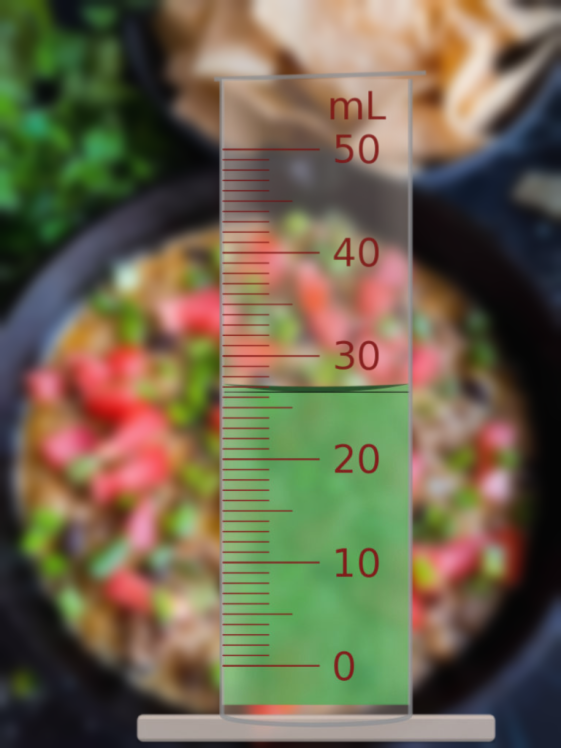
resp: 26.5,mL
